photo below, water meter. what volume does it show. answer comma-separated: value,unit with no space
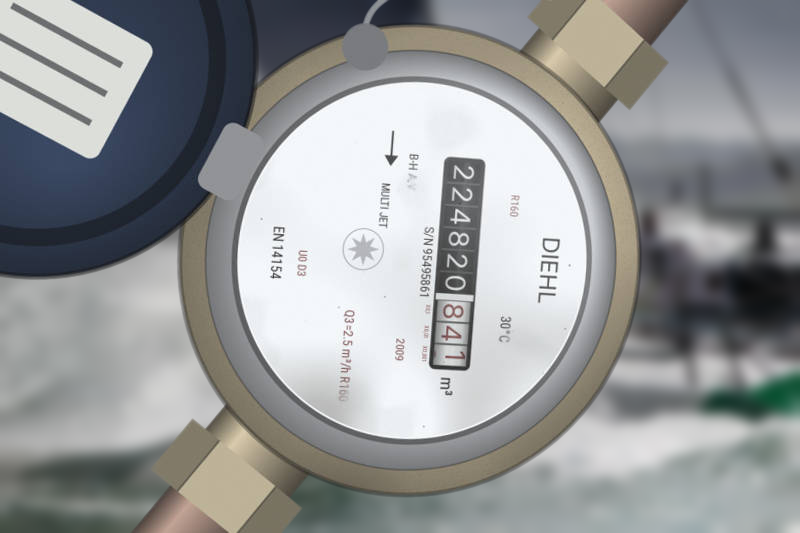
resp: 224820.841,m³
